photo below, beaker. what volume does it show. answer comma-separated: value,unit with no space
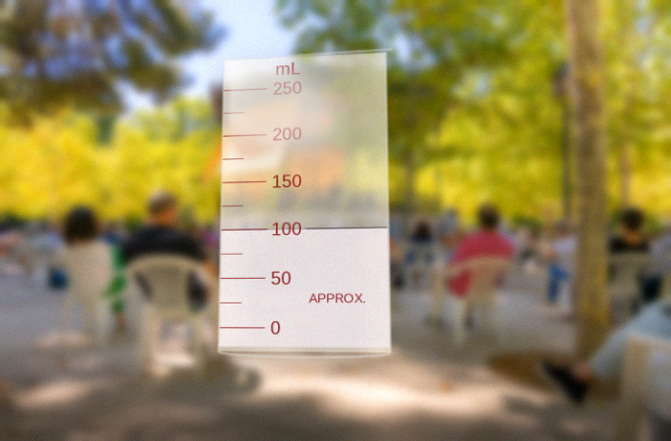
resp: 100,mL
